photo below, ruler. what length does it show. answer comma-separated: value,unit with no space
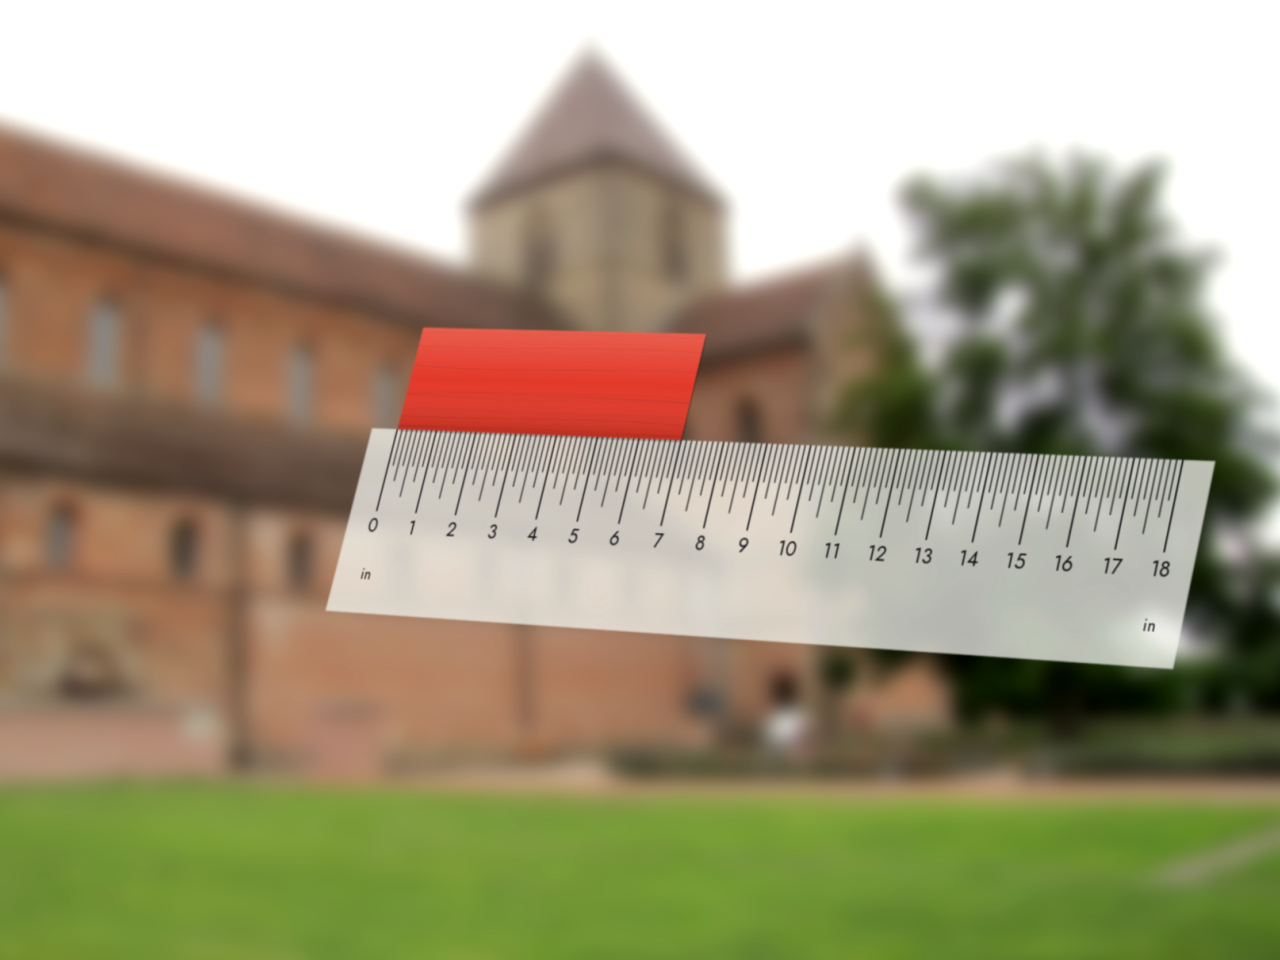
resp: 7,in
